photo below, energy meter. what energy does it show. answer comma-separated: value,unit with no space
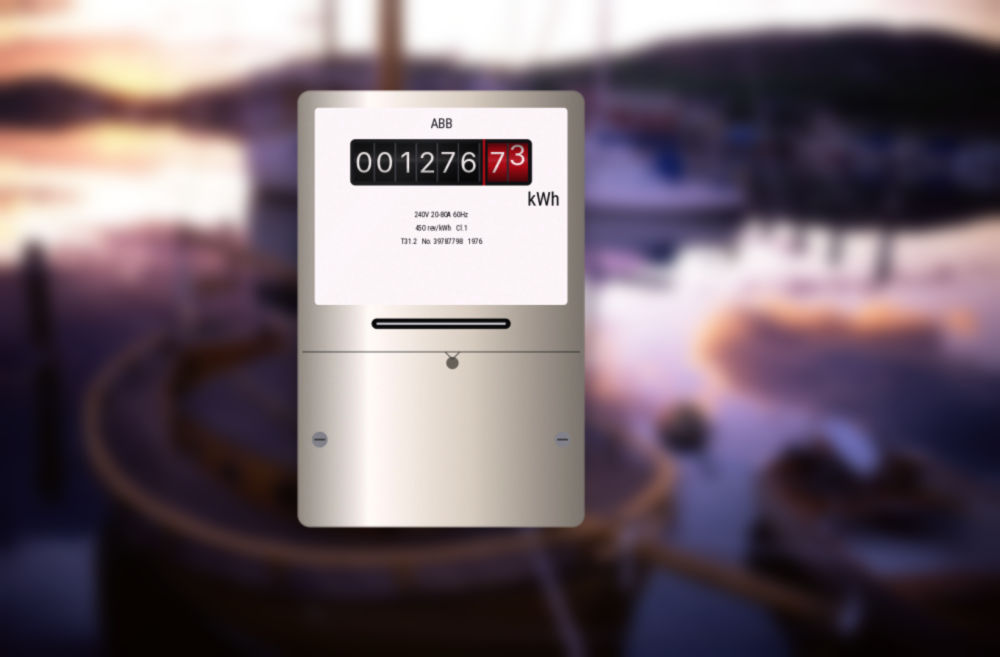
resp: 1276.73,kWh
